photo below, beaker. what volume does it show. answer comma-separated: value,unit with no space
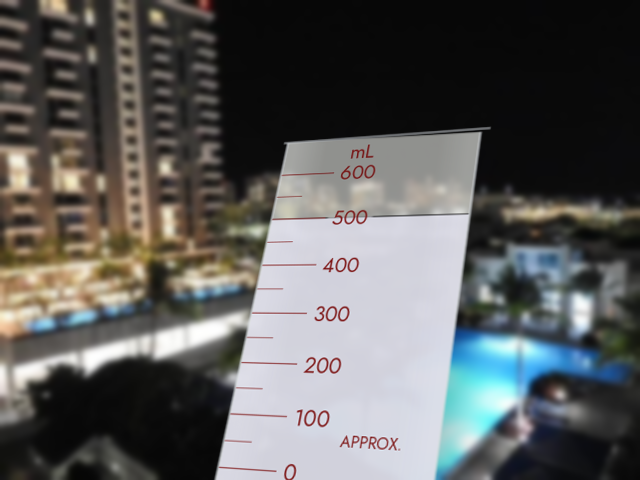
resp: 500,mL
